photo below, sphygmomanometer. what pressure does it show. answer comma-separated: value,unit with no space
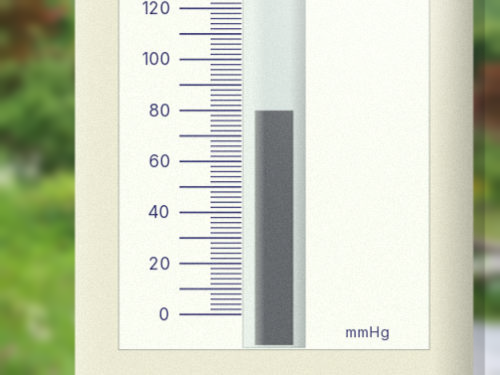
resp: 80,mmHg
